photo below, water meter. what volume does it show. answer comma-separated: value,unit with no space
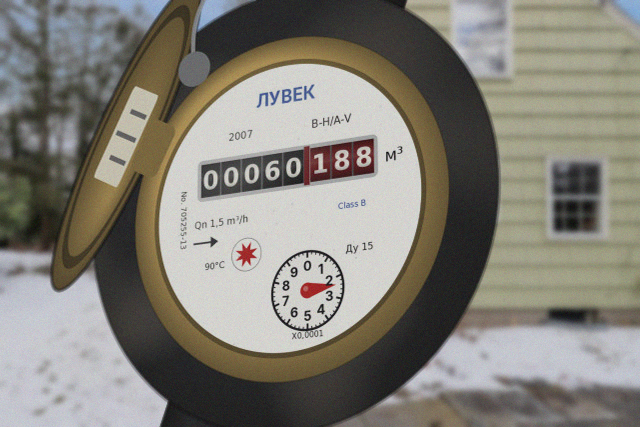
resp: 60.1882,m³
